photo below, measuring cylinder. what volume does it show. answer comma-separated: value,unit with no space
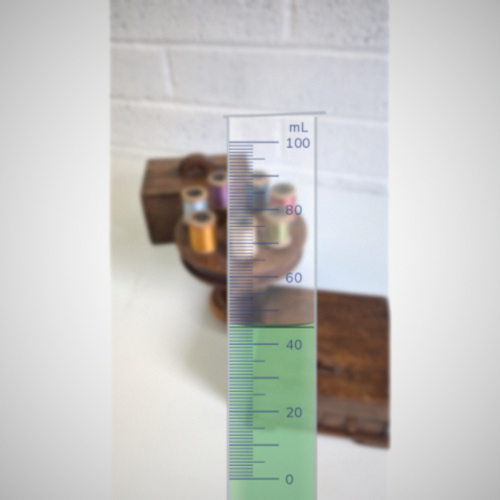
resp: 45,mL
